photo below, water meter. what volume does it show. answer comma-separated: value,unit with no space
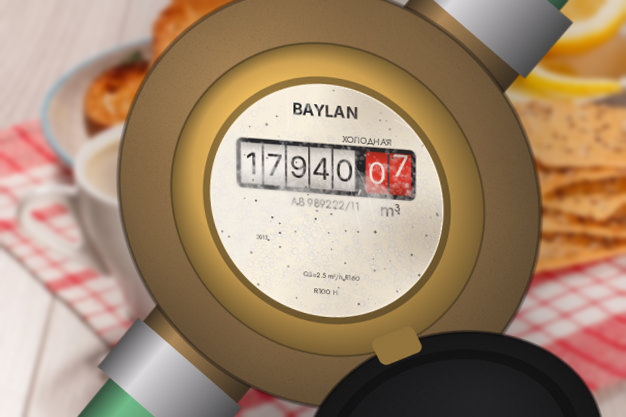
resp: 17940.07,m³
